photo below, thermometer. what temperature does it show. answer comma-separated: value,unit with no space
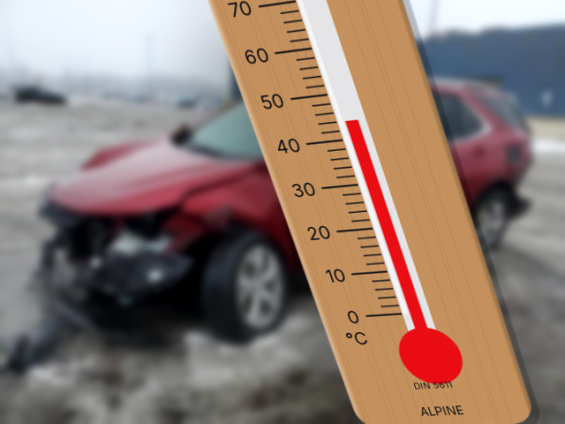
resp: 44,°C
